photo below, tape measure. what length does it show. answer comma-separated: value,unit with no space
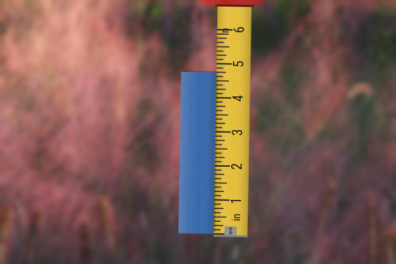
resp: 4.75,in
